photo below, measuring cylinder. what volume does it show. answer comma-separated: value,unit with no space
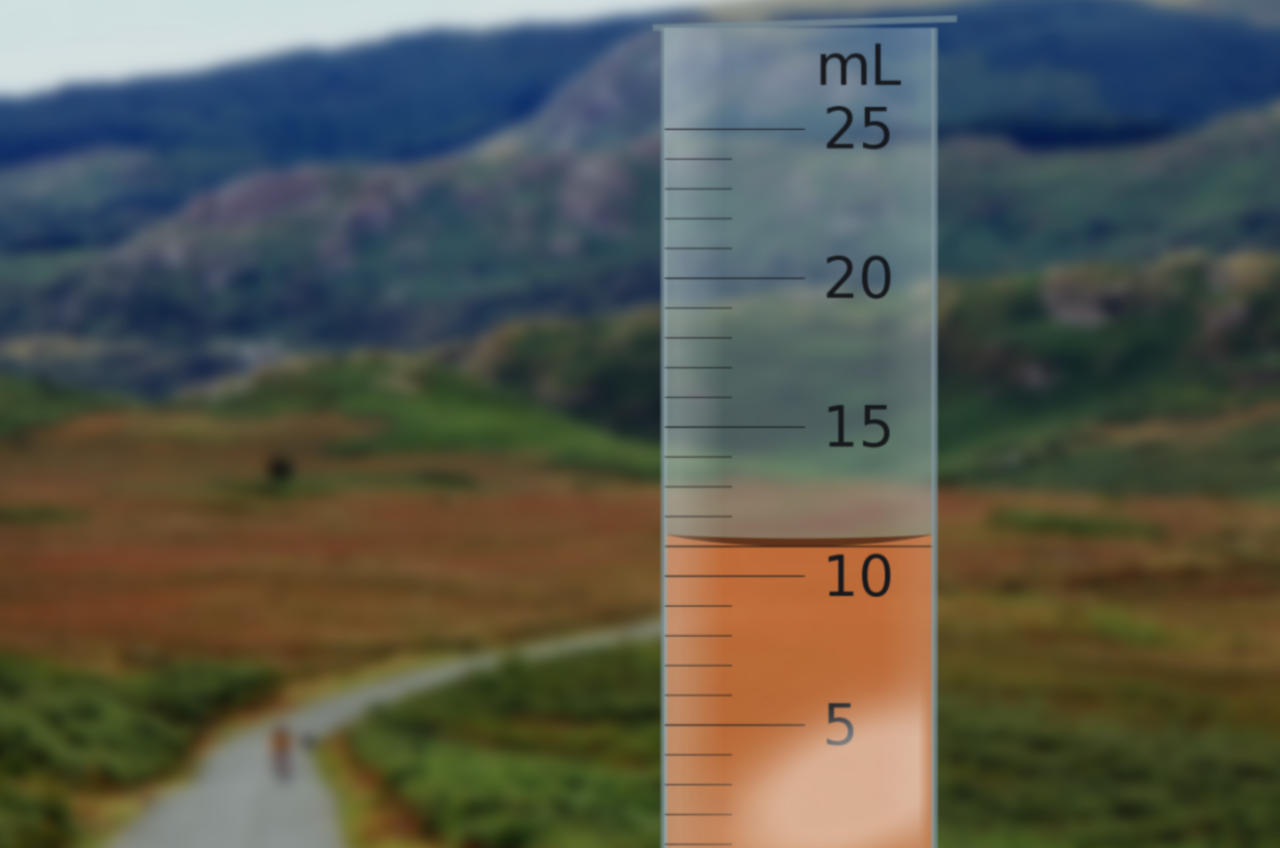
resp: 11,mL
